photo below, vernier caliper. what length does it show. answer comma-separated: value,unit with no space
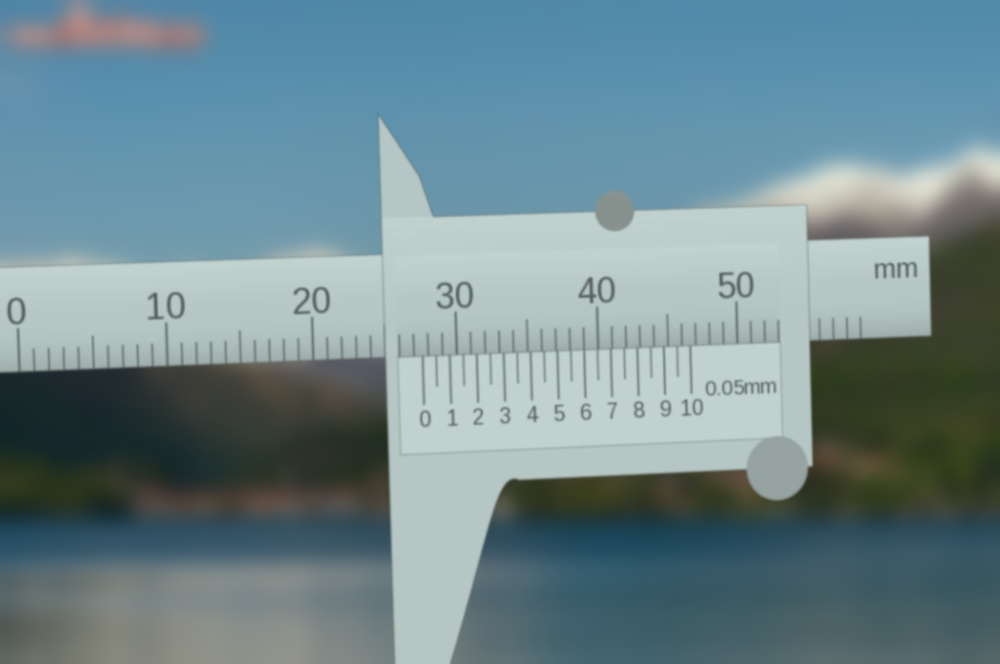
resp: 27.6,mm
